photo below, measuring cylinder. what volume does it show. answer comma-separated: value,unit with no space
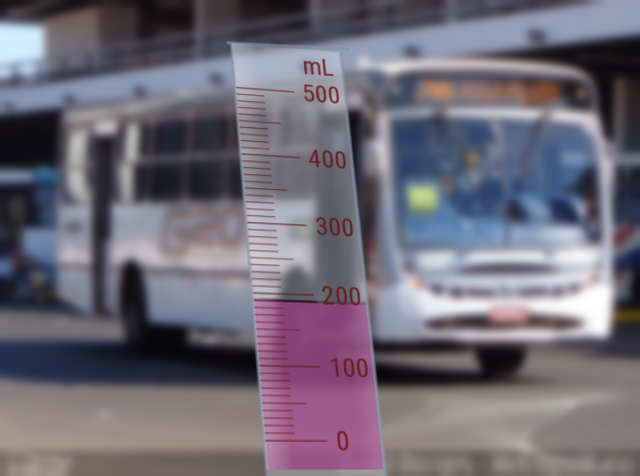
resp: 190,mL
